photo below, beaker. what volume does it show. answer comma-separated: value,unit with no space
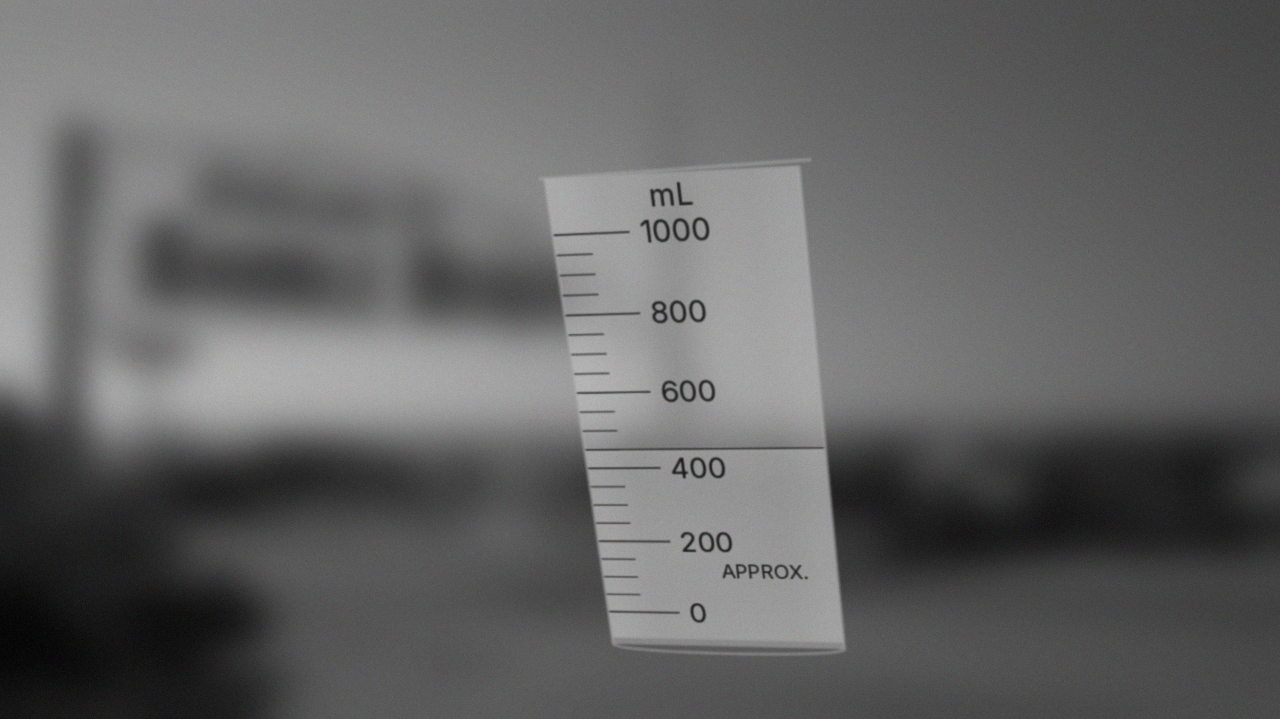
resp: 450,mL
